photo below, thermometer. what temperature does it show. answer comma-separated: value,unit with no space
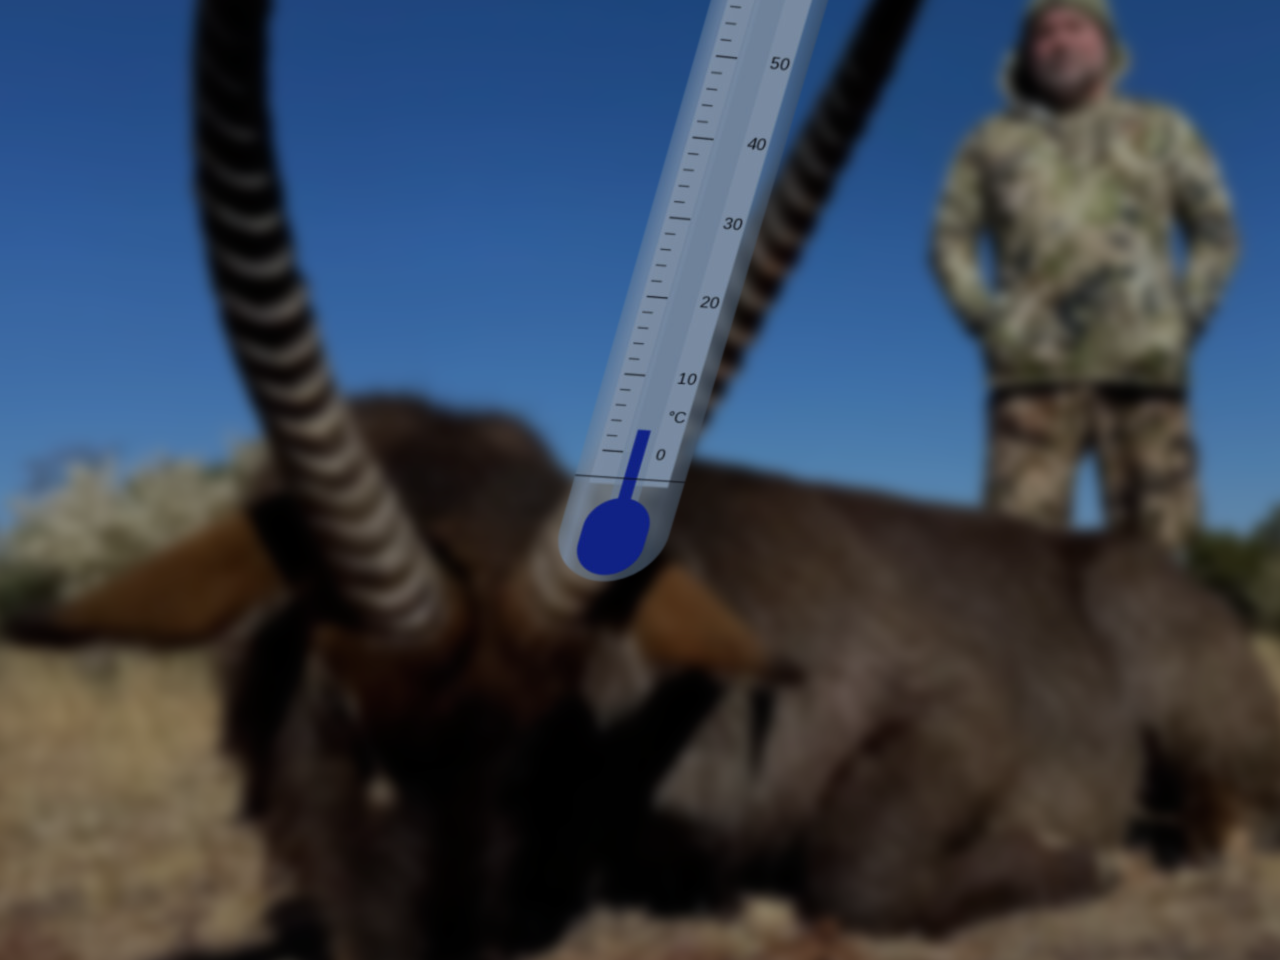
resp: 3,°C
